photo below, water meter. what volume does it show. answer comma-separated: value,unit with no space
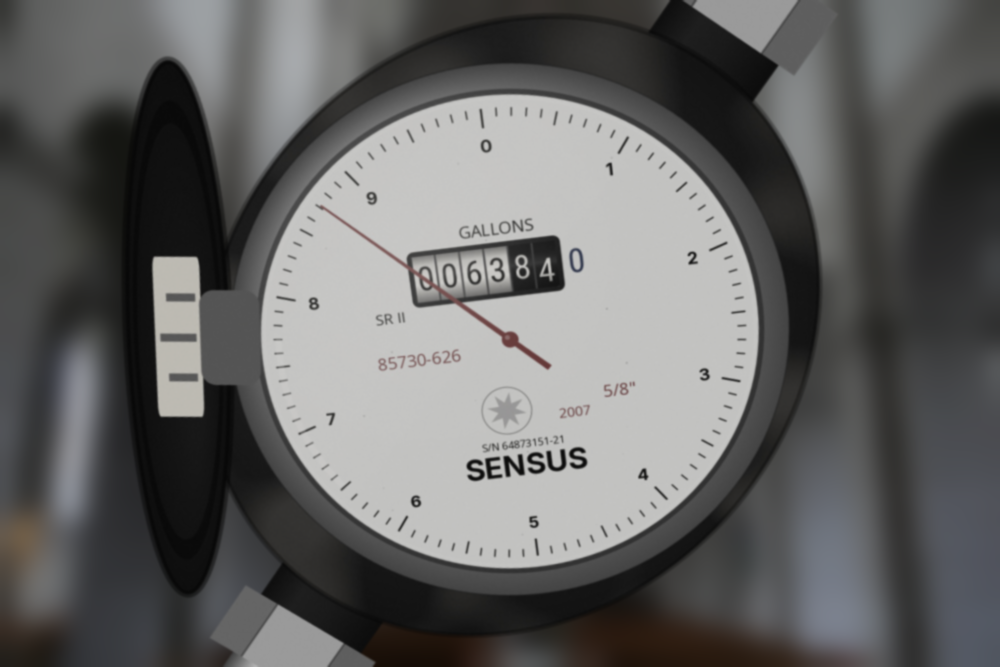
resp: 63838.7,gal
